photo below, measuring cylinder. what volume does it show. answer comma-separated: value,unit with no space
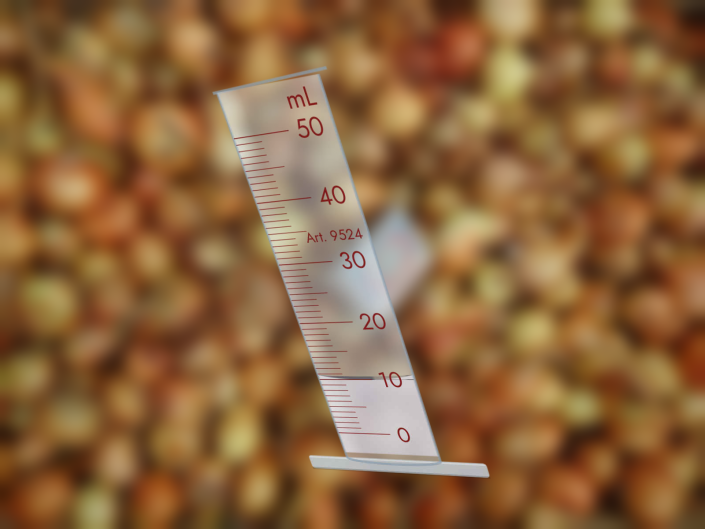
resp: 10,mL
